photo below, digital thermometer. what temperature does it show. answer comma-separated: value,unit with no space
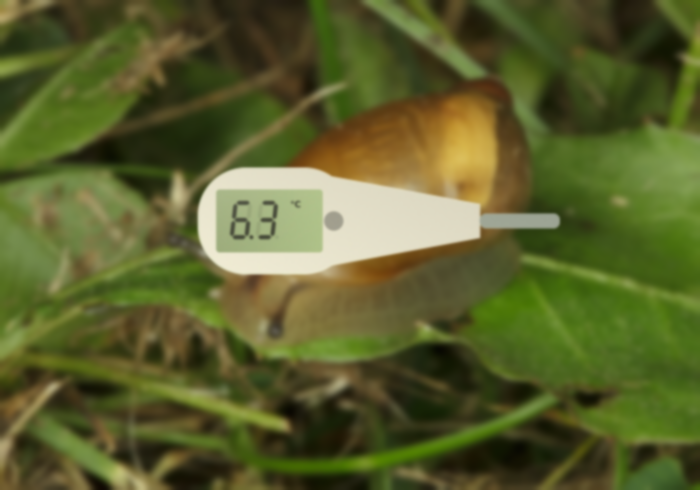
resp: 6.3,°C
